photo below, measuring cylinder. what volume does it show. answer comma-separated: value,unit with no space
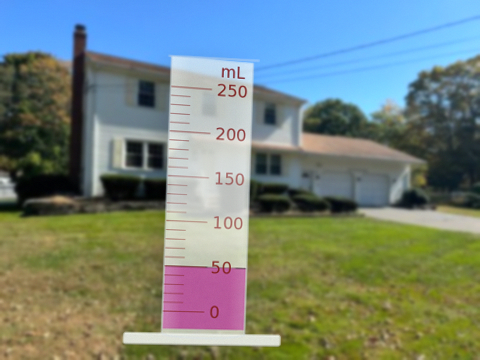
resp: 50,mL
